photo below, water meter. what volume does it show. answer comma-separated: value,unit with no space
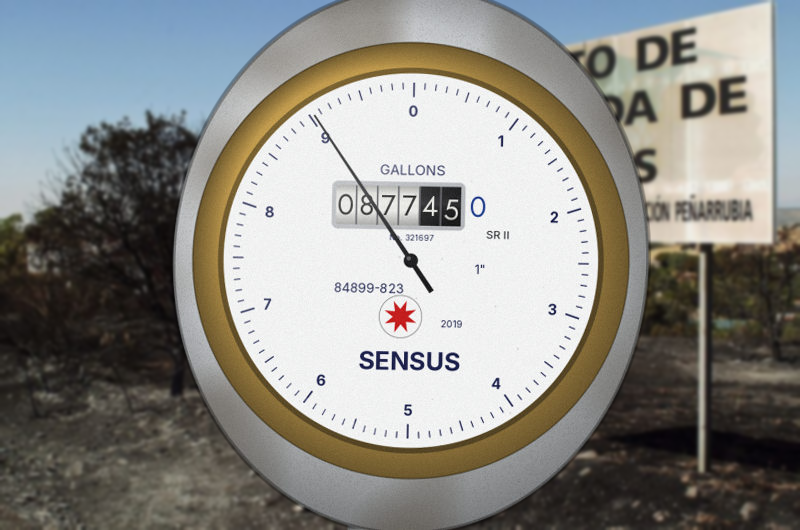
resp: 877449.0,gal
